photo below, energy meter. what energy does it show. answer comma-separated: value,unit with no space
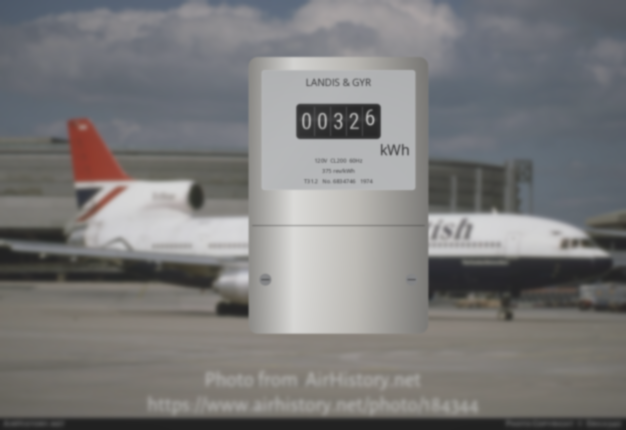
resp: 326,kWh
